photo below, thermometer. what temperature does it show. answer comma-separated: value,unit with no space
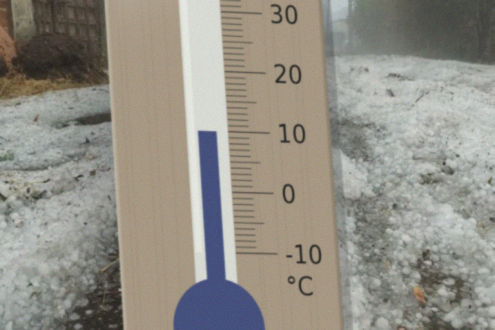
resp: 10,°C
